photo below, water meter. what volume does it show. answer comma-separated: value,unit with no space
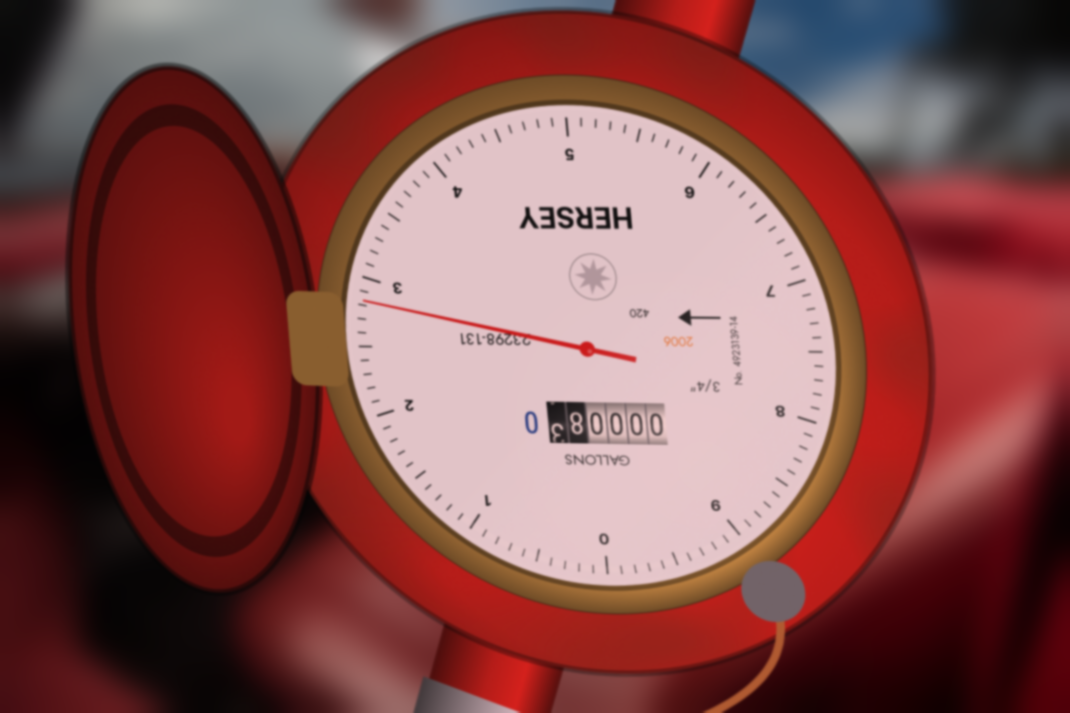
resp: 832.8,gal
